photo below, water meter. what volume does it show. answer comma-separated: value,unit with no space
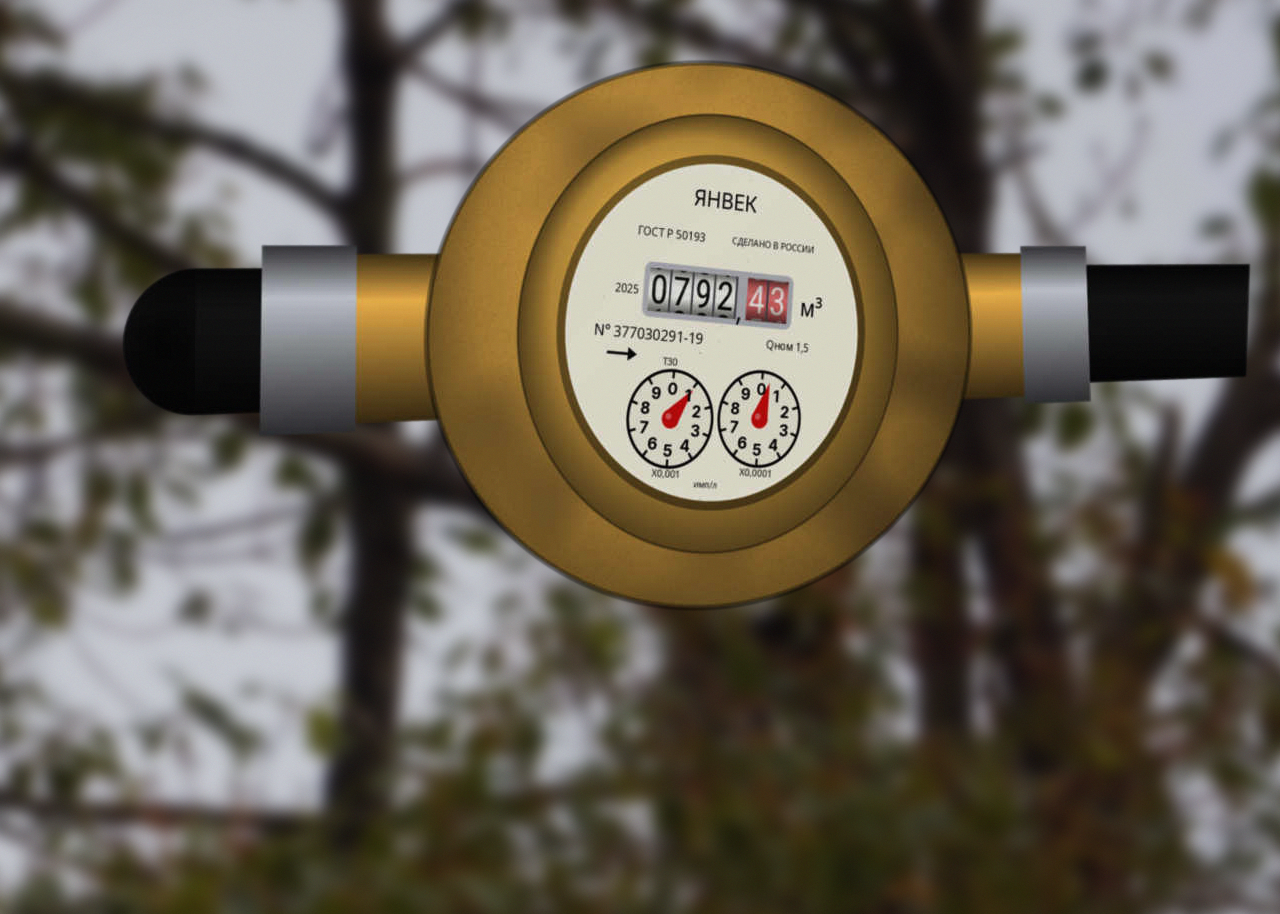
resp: 792.4310,m³
